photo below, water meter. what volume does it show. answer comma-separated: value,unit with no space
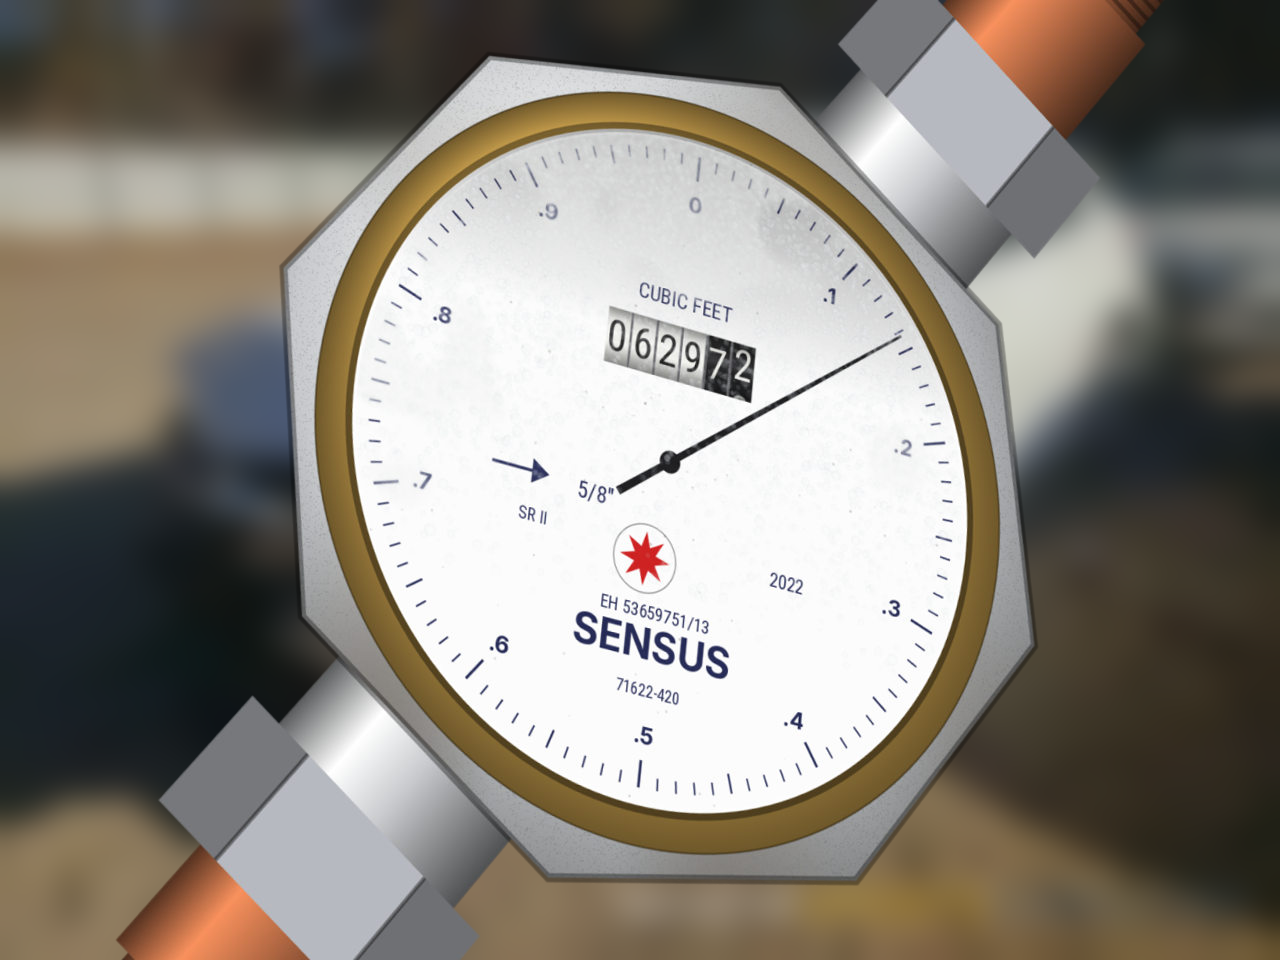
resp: 62972.14,ft³
